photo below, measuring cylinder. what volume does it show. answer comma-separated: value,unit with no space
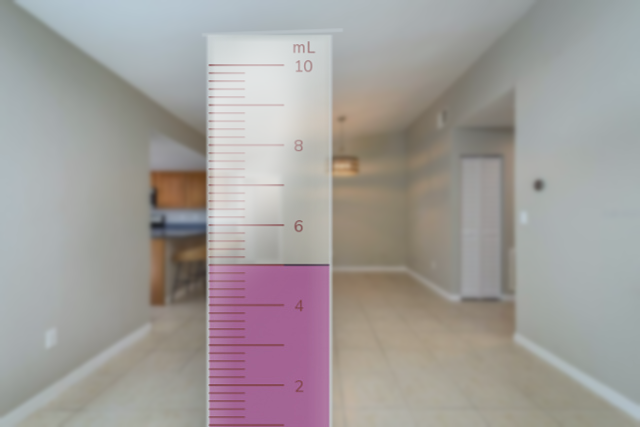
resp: 5,mL
